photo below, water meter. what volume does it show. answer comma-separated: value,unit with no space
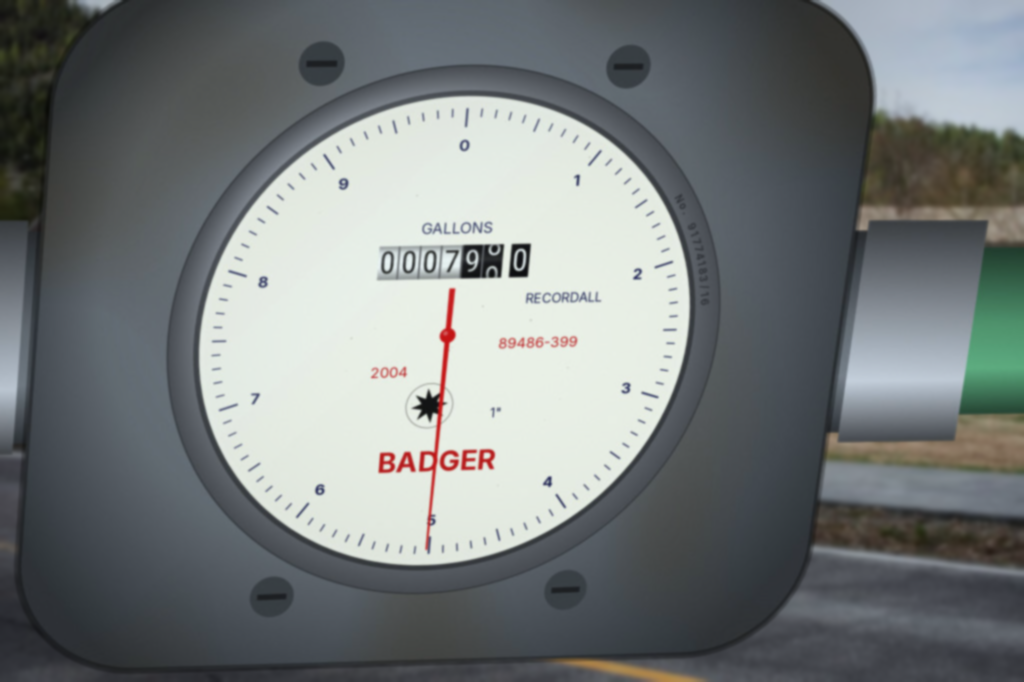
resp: 7985.0,gal
